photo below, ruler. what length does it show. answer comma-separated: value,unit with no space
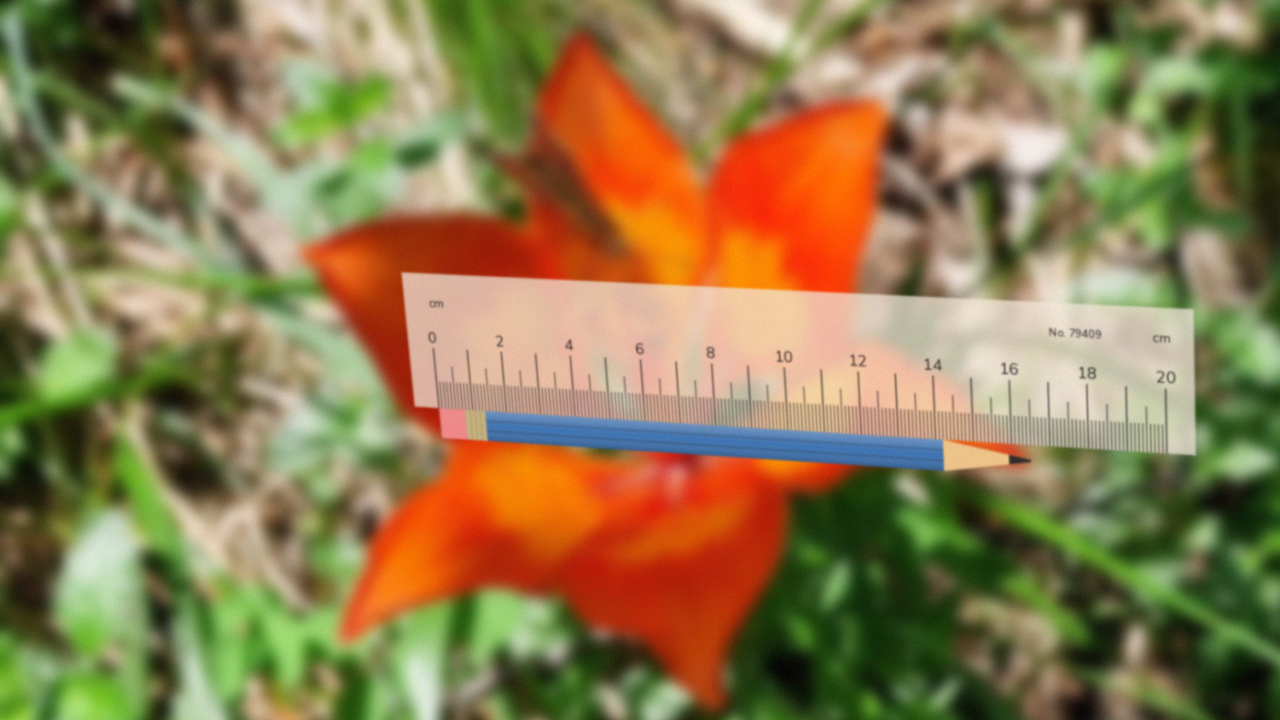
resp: 16.5,cm
